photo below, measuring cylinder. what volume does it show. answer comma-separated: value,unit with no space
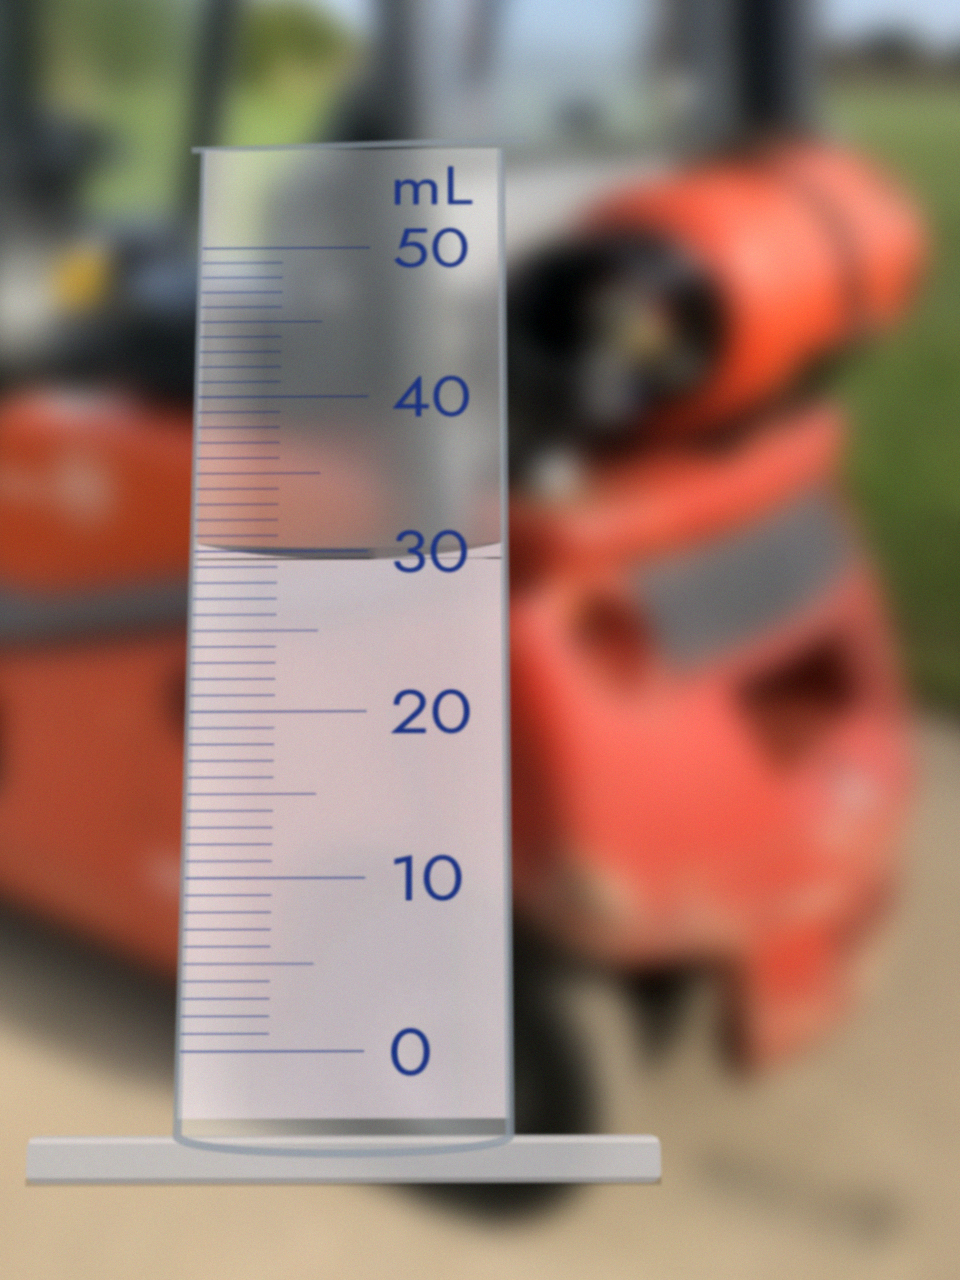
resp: 29.5,mL
